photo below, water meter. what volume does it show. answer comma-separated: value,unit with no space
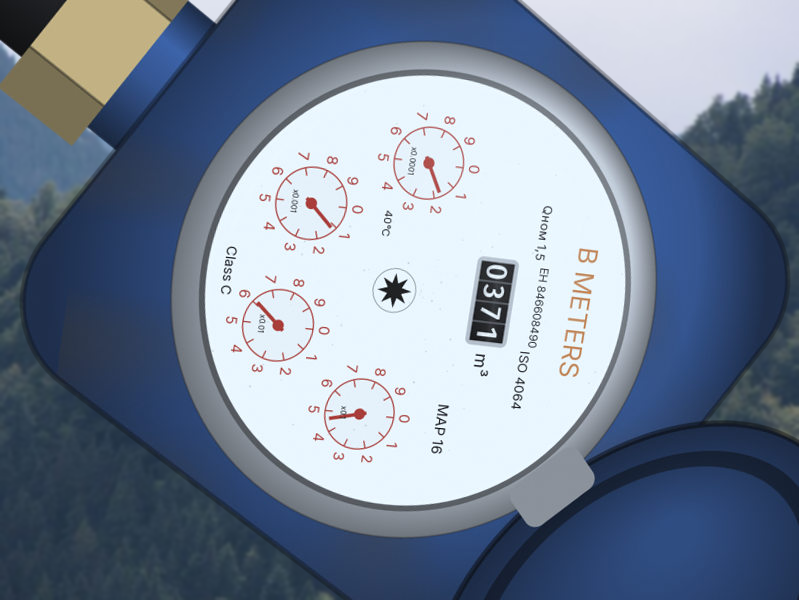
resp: 371.4611,m³
